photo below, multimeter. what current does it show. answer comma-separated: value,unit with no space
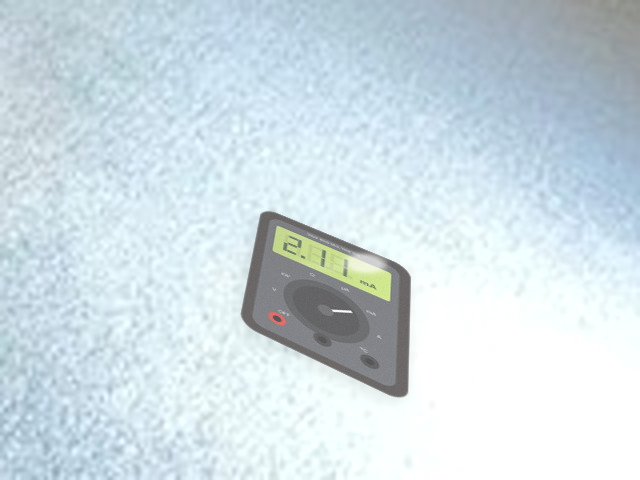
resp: 2.11,mA
